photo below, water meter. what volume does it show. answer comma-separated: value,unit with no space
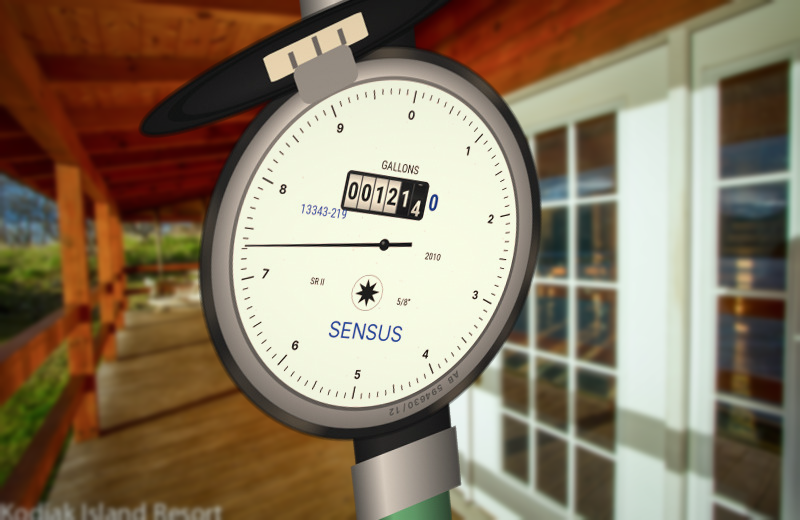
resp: 12137.3,gal
